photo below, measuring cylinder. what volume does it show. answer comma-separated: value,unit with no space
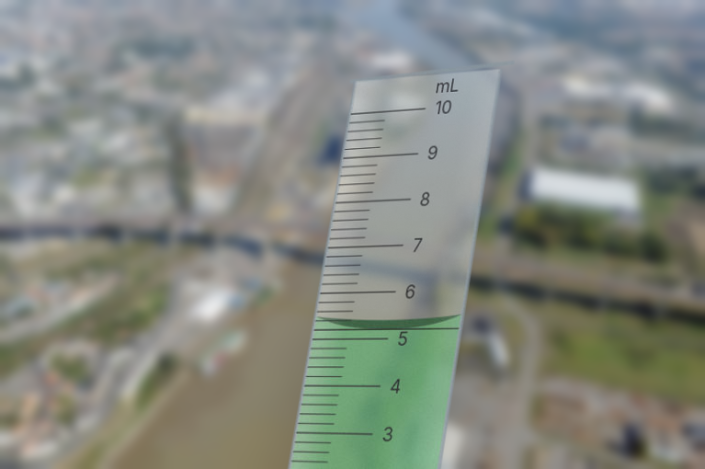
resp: 5.2,mL
